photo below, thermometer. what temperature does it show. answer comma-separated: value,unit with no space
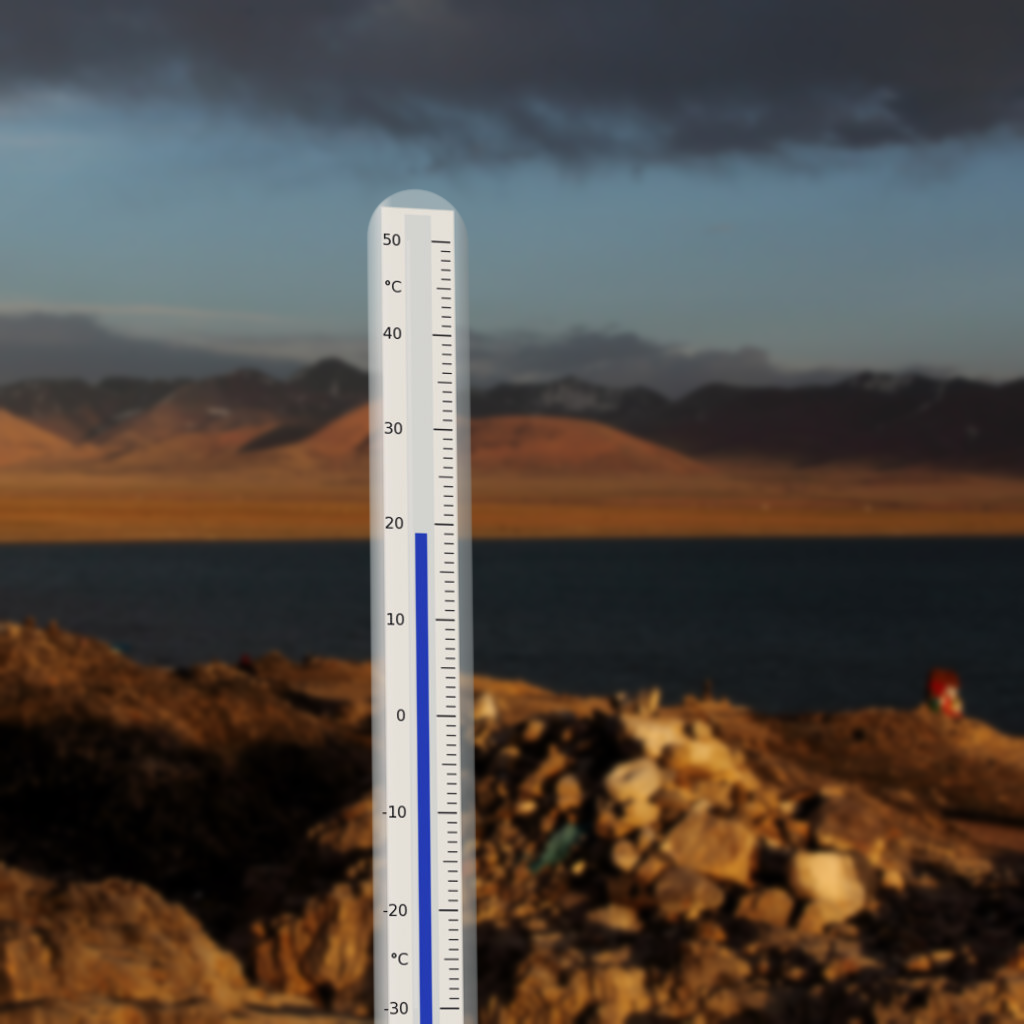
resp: 19,°C
